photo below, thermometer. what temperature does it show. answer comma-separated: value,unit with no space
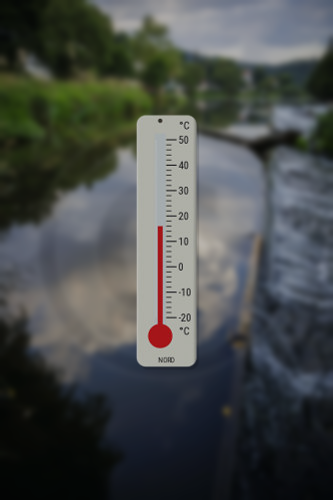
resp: 16,°C
